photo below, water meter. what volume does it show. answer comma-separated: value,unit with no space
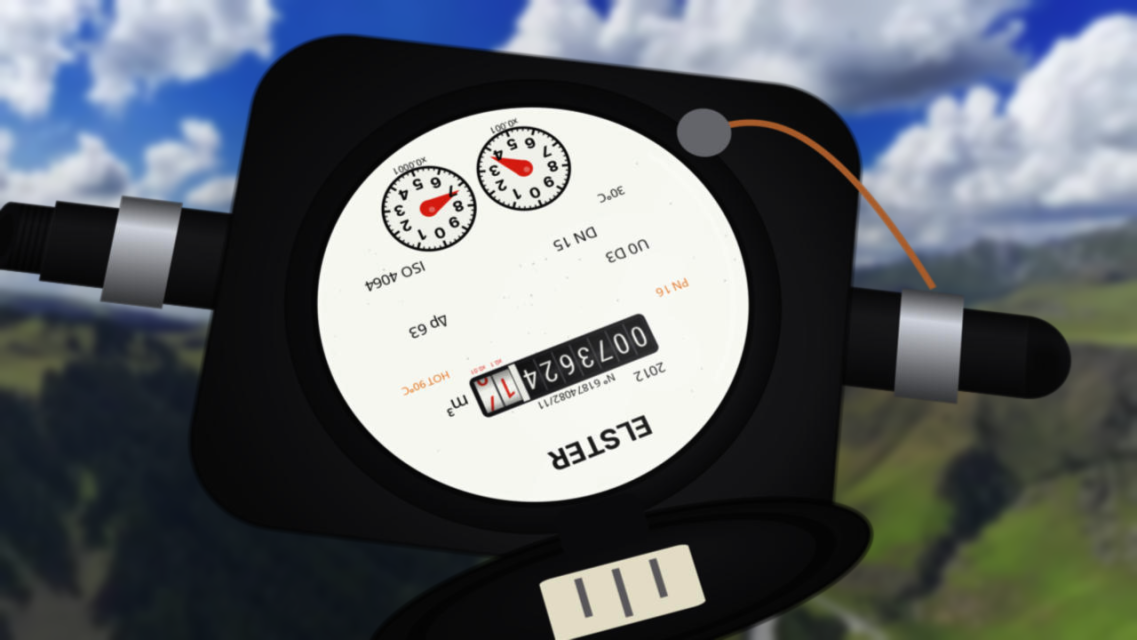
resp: 73624.1737,m³
